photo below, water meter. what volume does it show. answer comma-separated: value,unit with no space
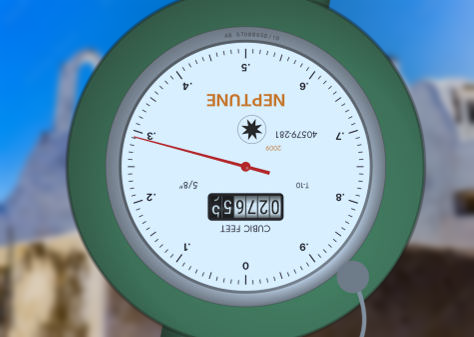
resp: 27655.29,ft³
